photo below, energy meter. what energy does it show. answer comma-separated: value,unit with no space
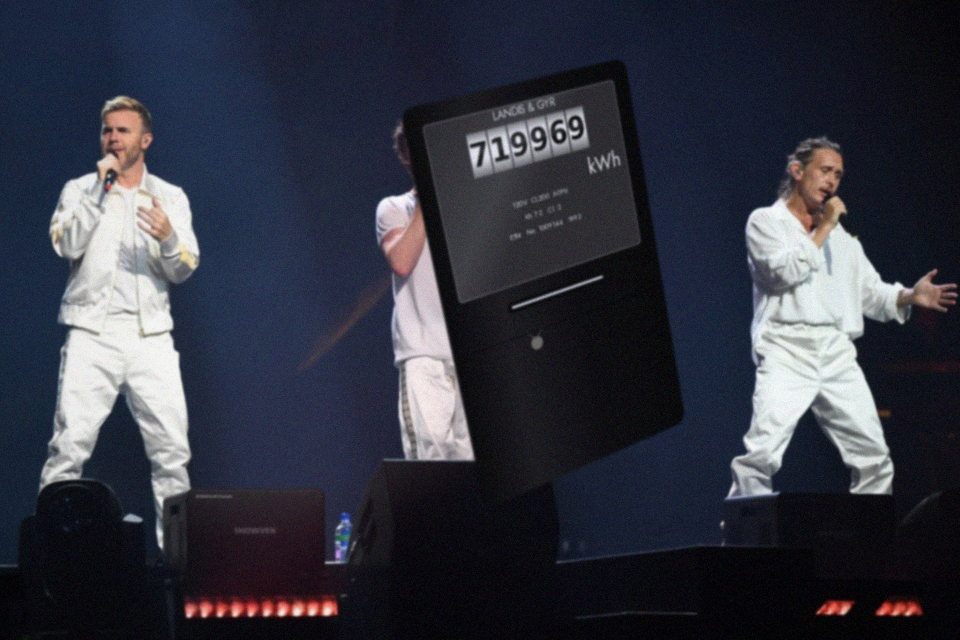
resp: 719969,kWh
